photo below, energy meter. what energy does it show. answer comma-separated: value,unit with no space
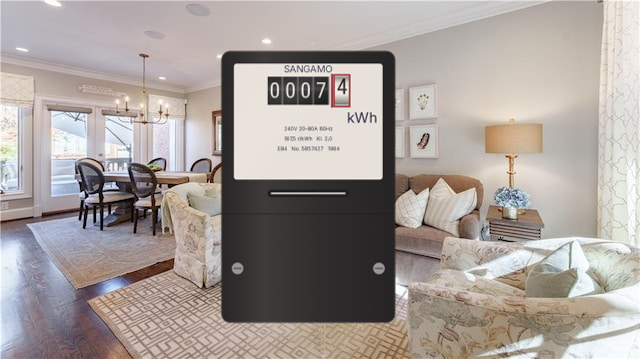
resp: 7.4,kWh
